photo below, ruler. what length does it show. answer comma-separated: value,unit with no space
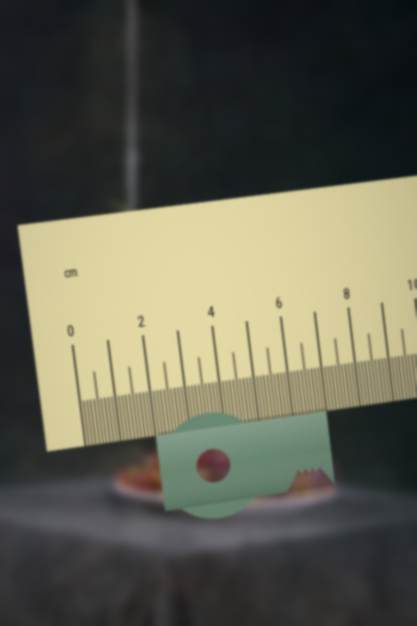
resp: 5,cm
